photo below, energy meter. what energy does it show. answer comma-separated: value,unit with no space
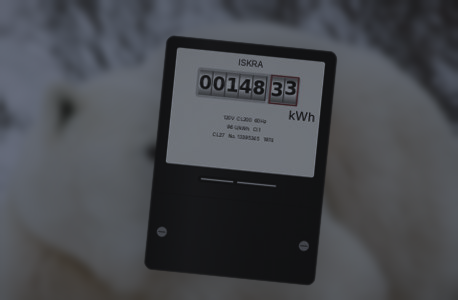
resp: 148.33,kWh
